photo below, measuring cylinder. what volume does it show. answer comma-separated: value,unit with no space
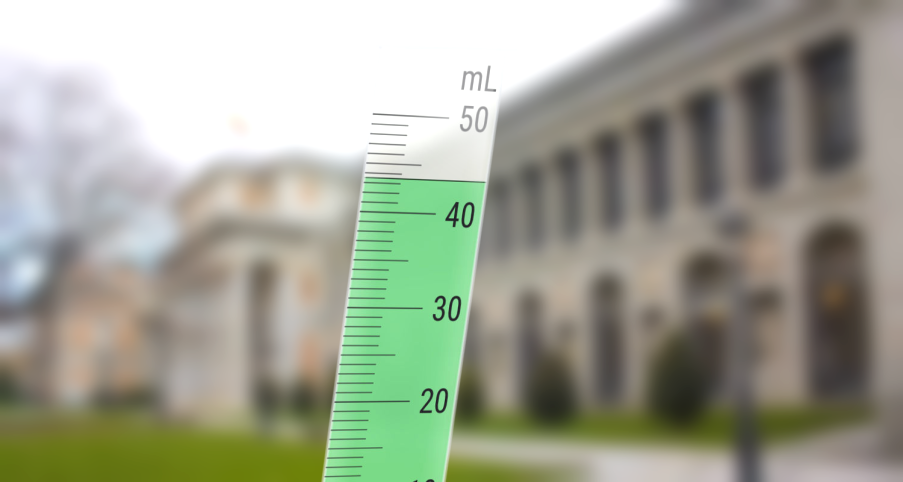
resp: 43.5,mL
